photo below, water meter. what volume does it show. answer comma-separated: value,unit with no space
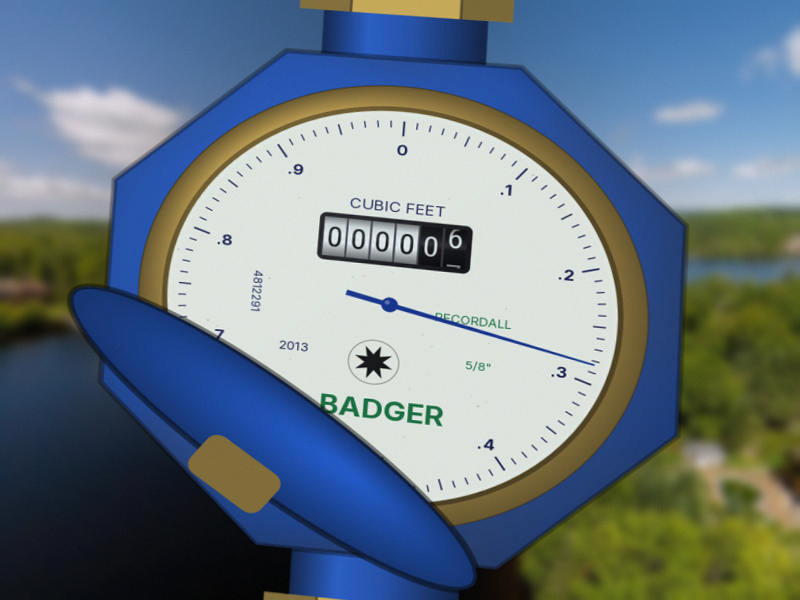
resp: 6.28,ft³
